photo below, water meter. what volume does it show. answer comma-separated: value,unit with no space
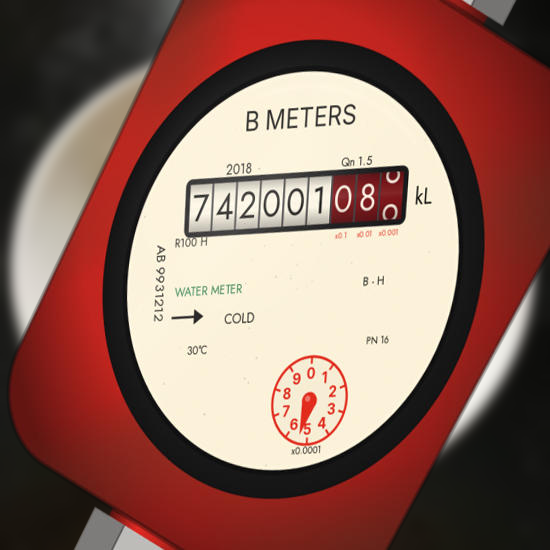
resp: 742001.0885,kL
